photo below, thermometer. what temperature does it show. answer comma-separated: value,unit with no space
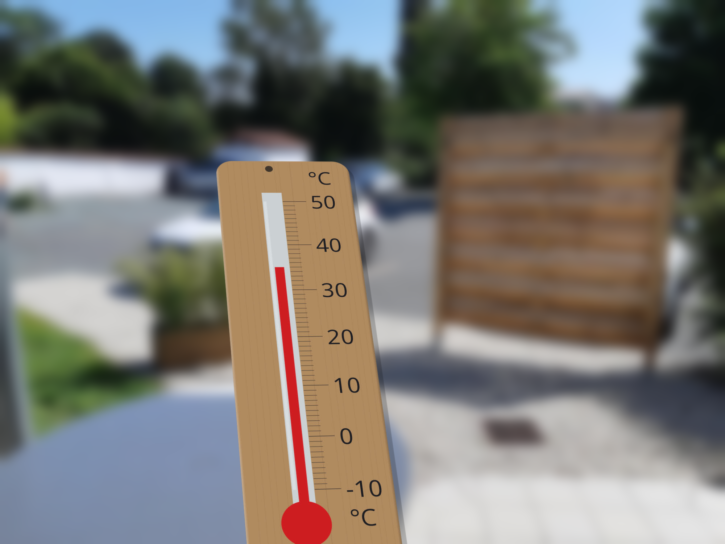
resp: 35,°C
